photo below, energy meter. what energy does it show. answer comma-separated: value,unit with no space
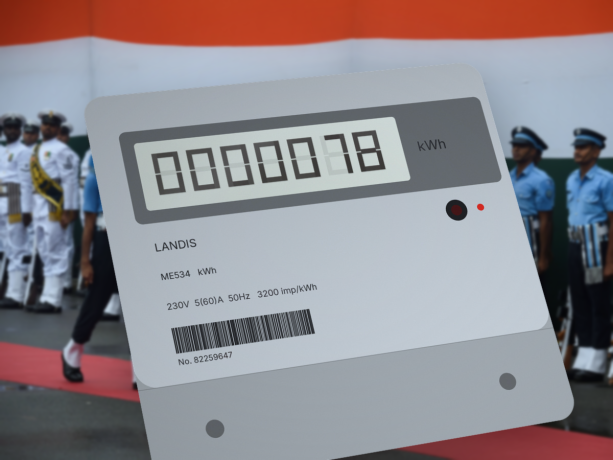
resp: 78,kWh
